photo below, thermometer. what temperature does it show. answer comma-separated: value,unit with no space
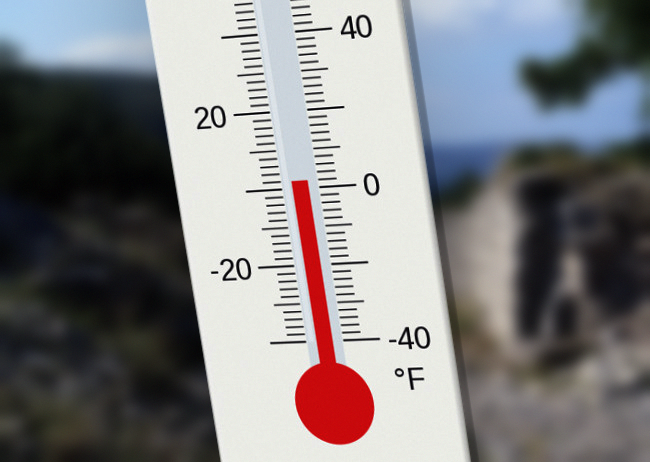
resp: 2,°F
